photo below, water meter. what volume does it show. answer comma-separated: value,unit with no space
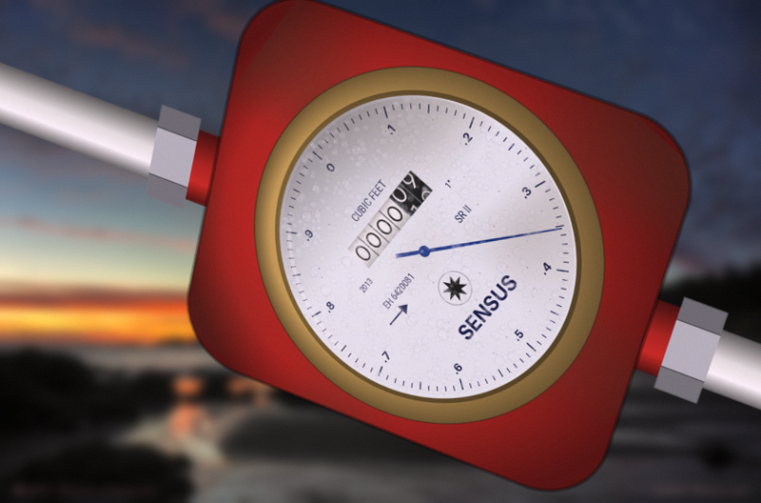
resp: 9.35,ft³
